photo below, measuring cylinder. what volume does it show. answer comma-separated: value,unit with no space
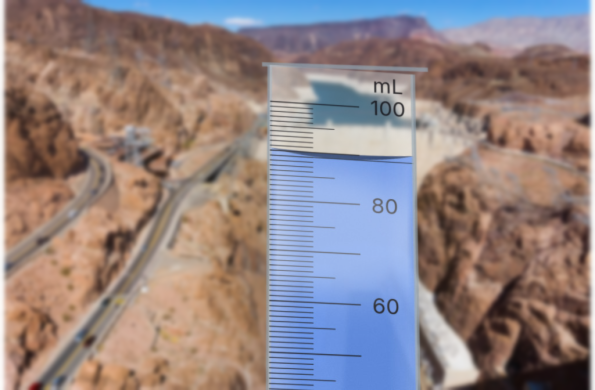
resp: 89,mL
